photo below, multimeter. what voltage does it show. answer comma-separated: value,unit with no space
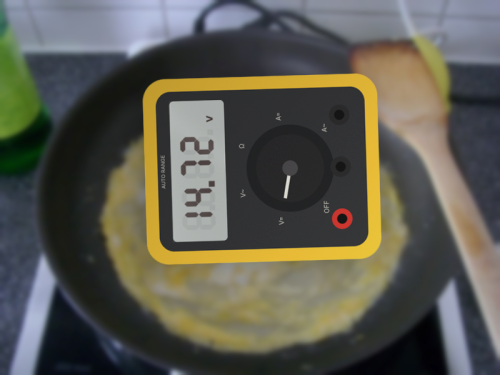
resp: 14.72,V
